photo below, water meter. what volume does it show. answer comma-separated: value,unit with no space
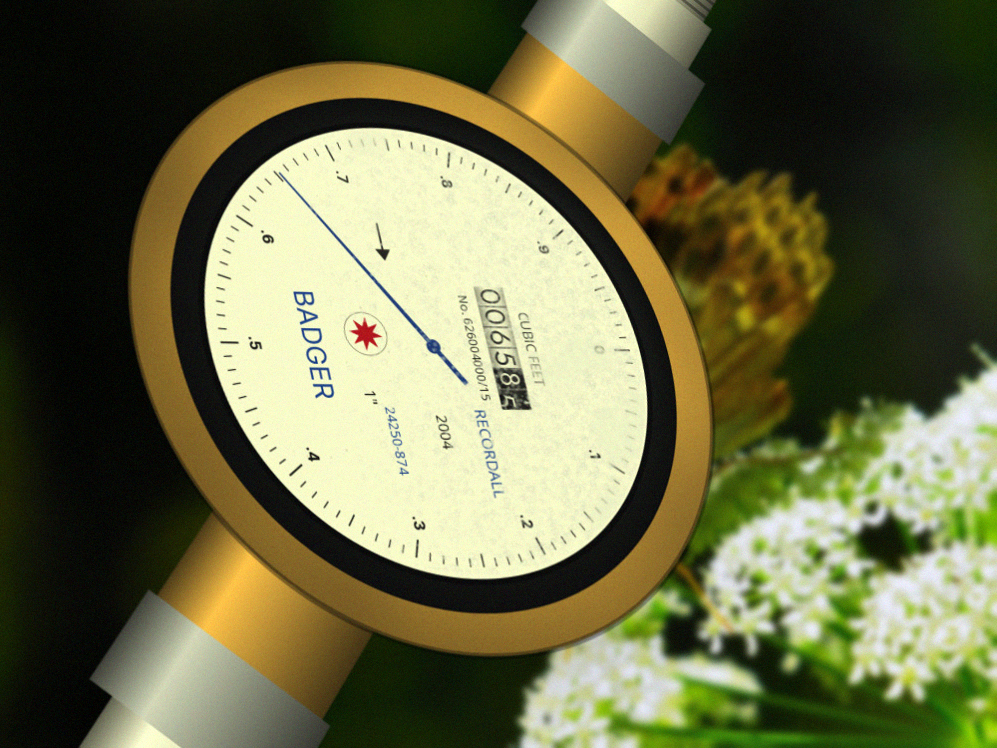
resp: 6584.65,ft³
